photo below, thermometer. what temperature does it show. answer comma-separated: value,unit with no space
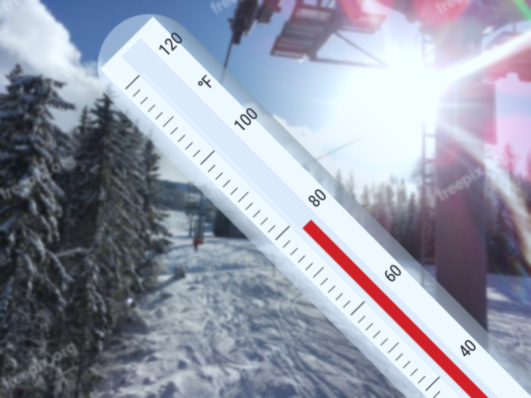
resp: 78,°F
